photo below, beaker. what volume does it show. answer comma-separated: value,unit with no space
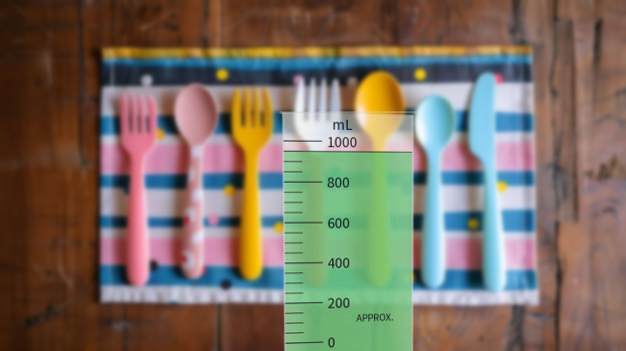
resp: 950,mL
